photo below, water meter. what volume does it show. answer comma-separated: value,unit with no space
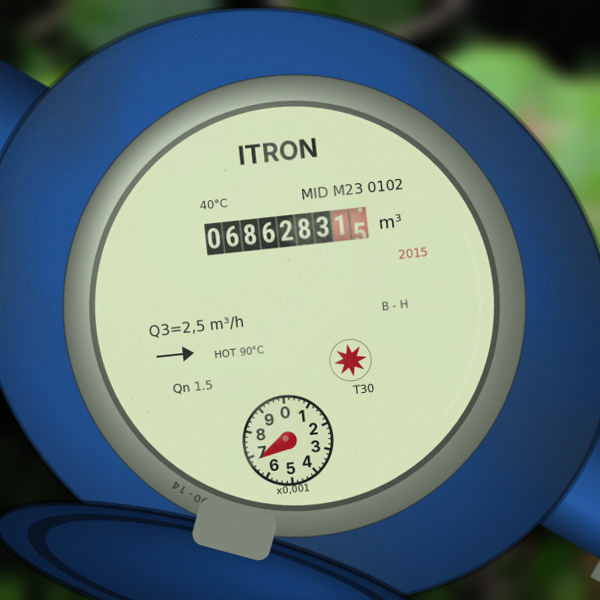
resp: 686283.146,m³
